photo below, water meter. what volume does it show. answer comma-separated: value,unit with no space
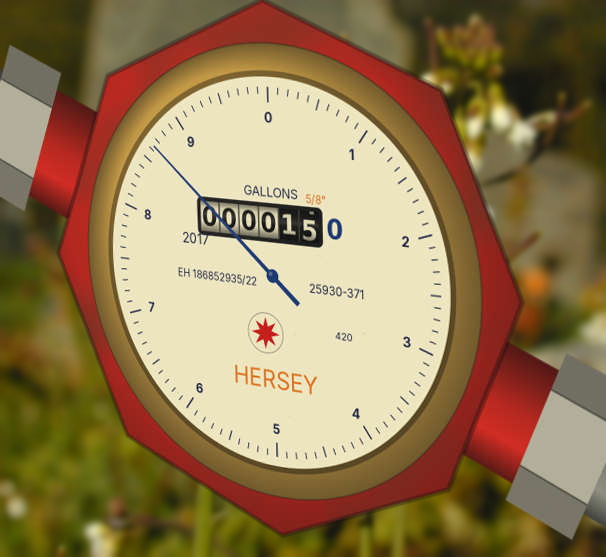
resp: 148.6,gal
